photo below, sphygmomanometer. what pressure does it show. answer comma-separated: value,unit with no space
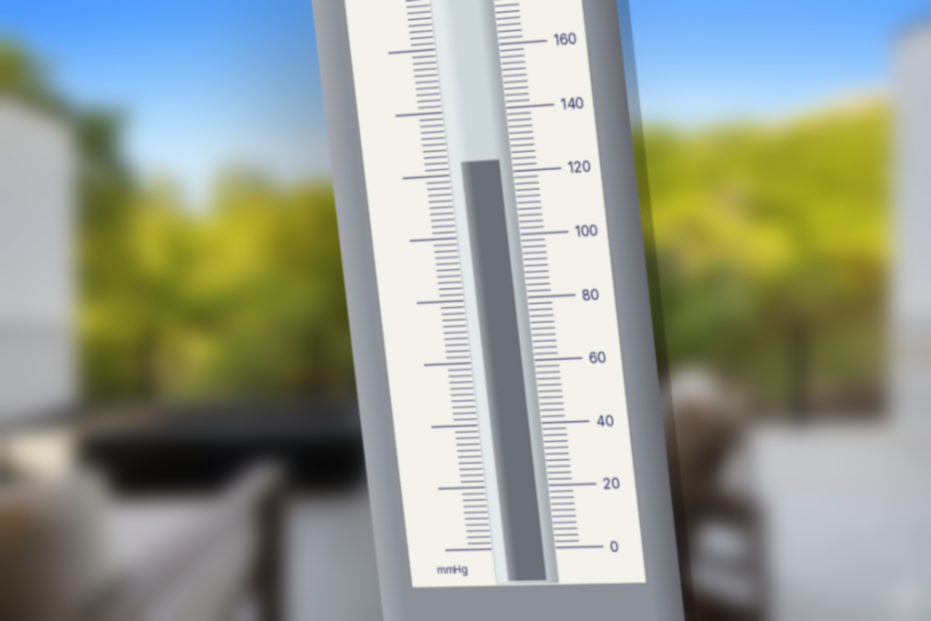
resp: 124,mmHg
